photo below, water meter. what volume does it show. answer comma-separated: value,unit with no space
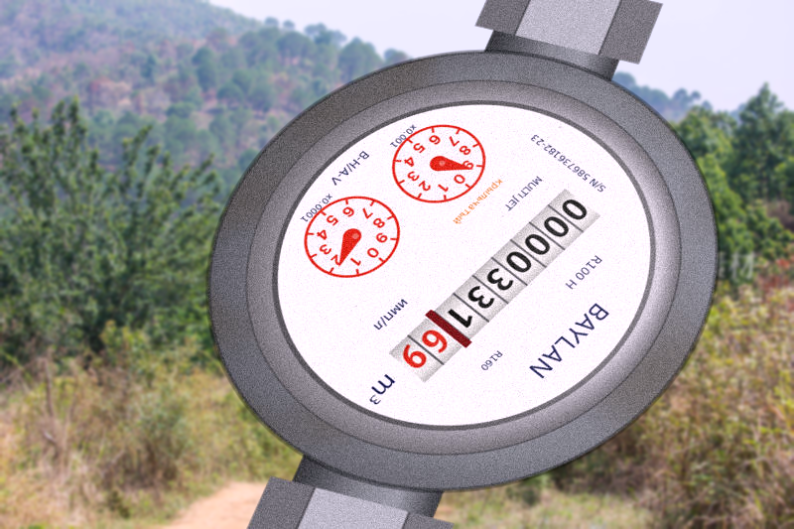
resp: 331.6891,m³
